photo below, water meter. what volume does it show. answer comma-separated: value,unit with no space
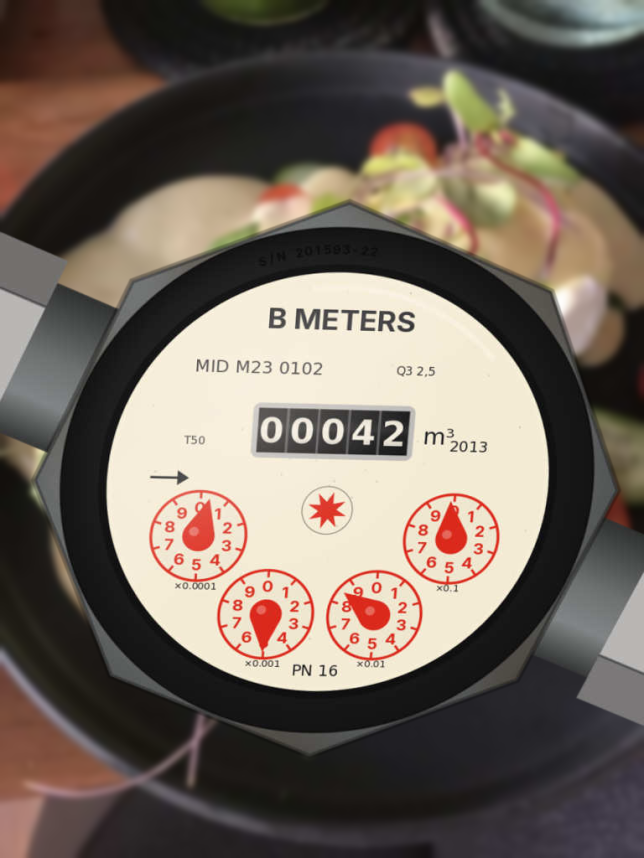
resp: 41.9850,m³
